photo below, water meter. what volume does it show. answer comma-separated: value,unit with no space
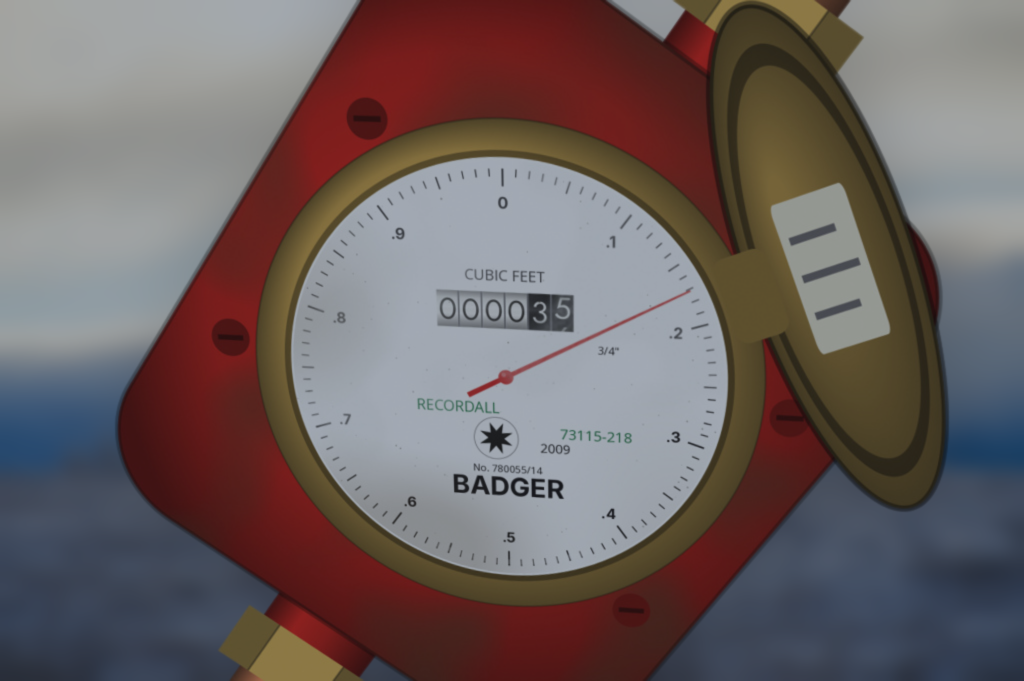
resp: 35.17,ft³
